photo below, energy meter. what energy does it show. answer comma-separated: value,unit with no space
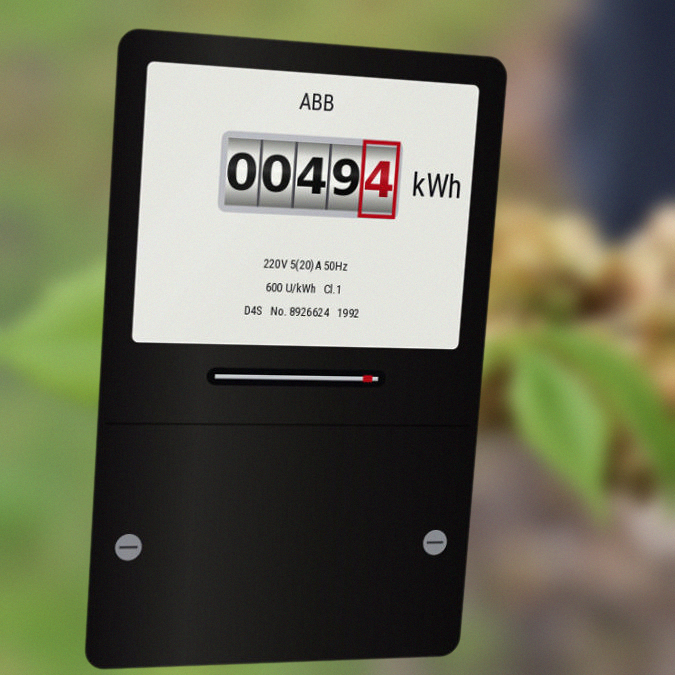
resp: 49.4,kWh
